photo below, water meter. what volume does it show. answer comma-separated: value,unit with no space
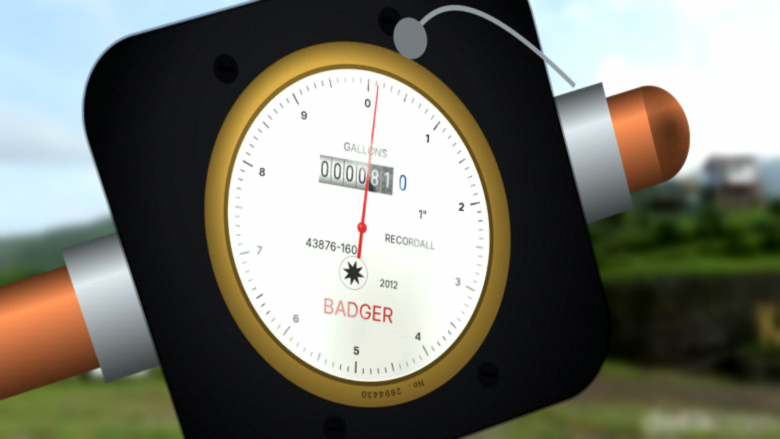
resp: 810.1,gal
